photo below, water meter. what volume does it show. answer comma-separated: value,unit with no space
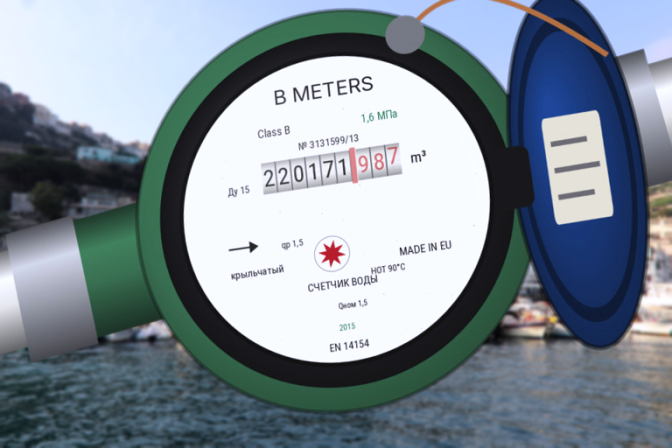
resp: 220171.987,m³
